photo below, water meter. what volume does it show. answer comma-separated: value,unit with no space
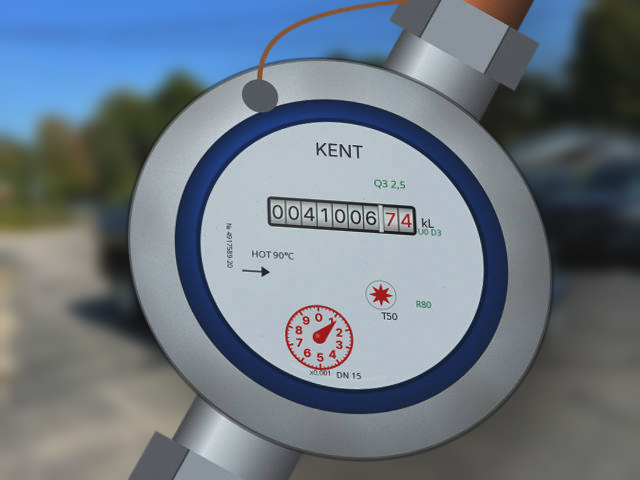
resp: 41006.741,kL
